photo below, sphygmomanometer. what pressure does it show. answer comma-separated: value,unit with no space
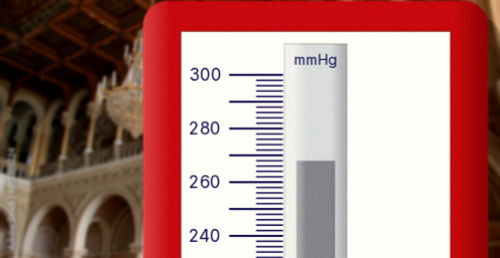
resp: 268,mmHg
